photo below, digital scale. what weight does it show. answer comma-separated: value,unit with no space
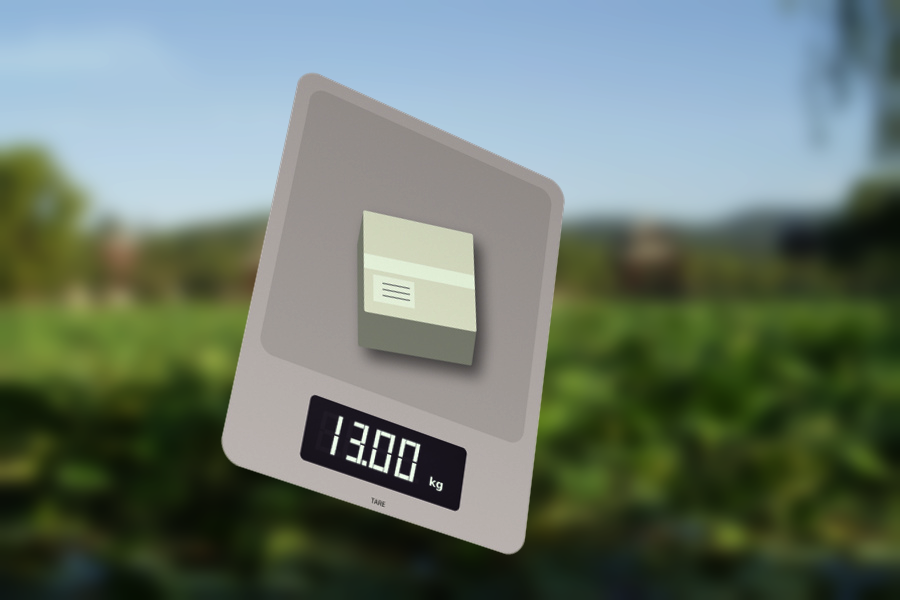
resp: 13.00,kg
